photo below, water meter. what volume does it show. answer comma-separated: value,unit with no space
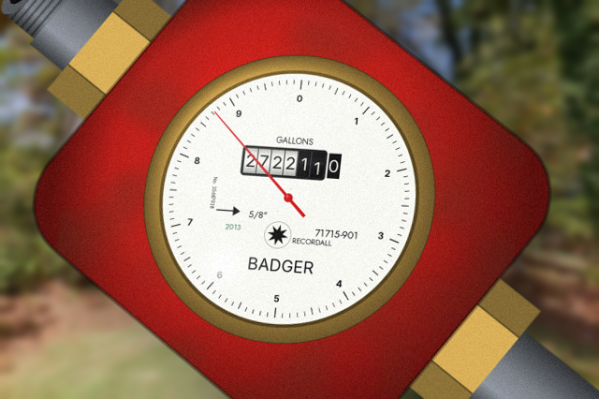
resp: 2722108.7,gal
